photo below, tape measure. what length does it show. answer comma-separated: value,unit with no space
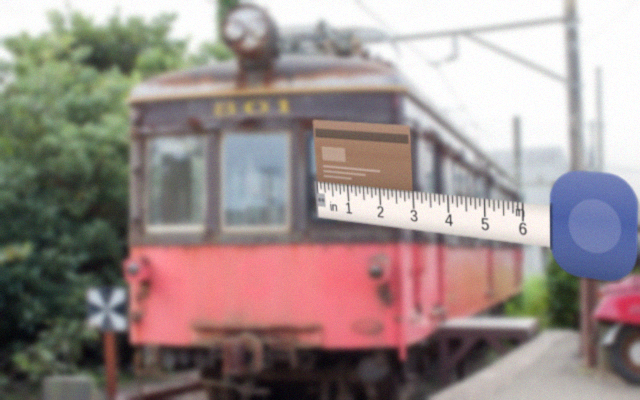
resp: 3,in
